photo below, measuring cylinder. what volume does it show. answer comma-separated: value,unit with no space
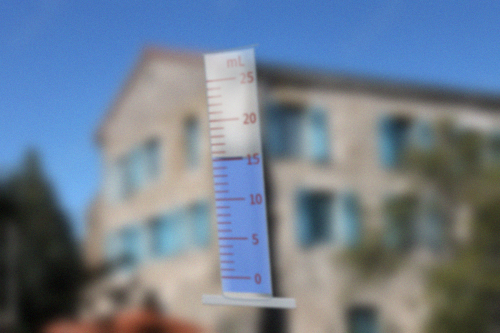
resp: 15,mL
